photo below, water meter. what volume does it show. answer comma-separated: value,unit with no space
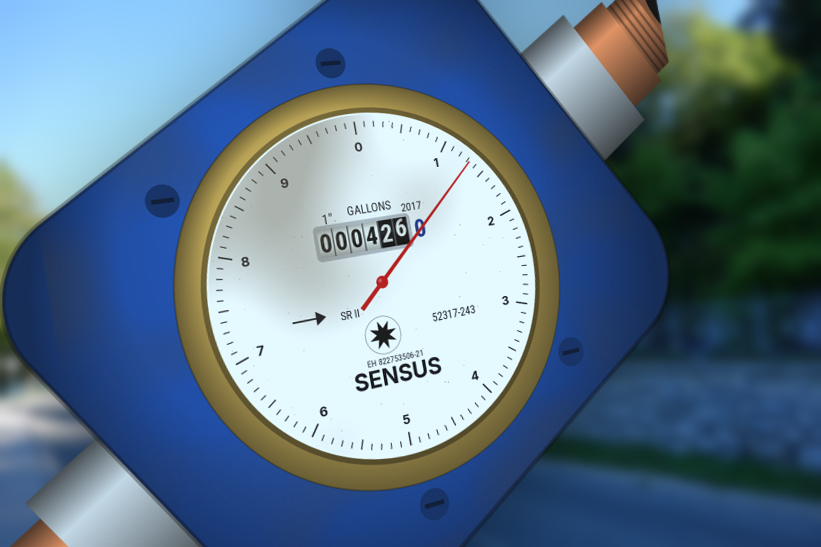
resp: 4261.3,gal
